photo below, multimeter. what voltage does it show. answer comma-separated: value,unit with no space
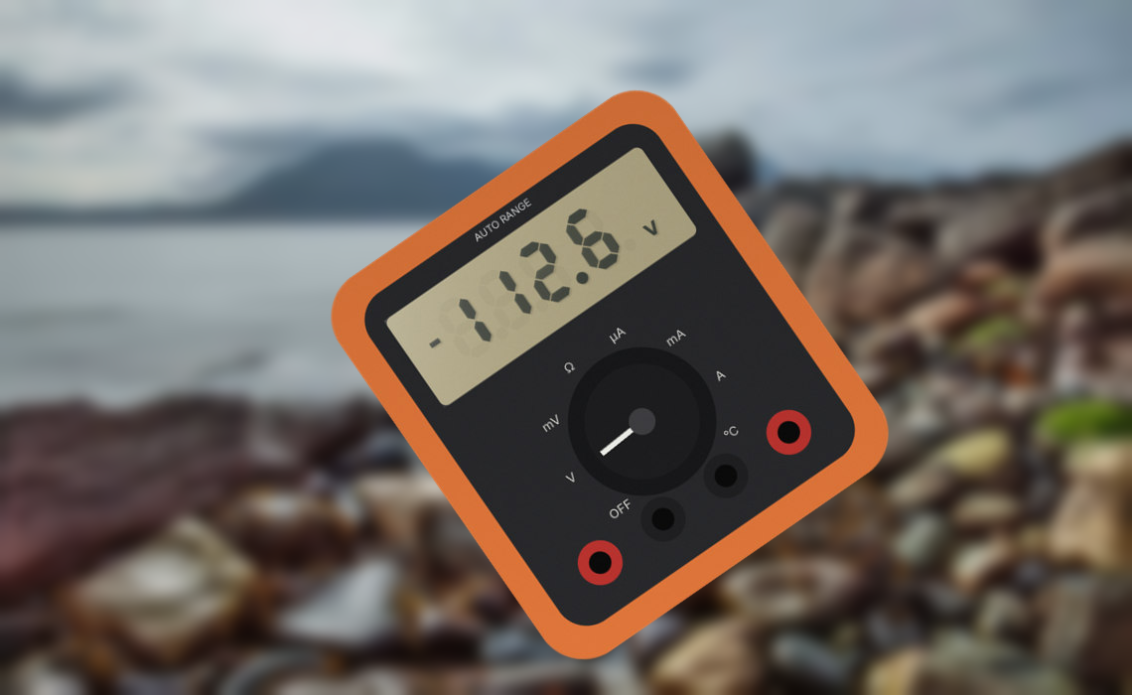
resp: -112.6,V
